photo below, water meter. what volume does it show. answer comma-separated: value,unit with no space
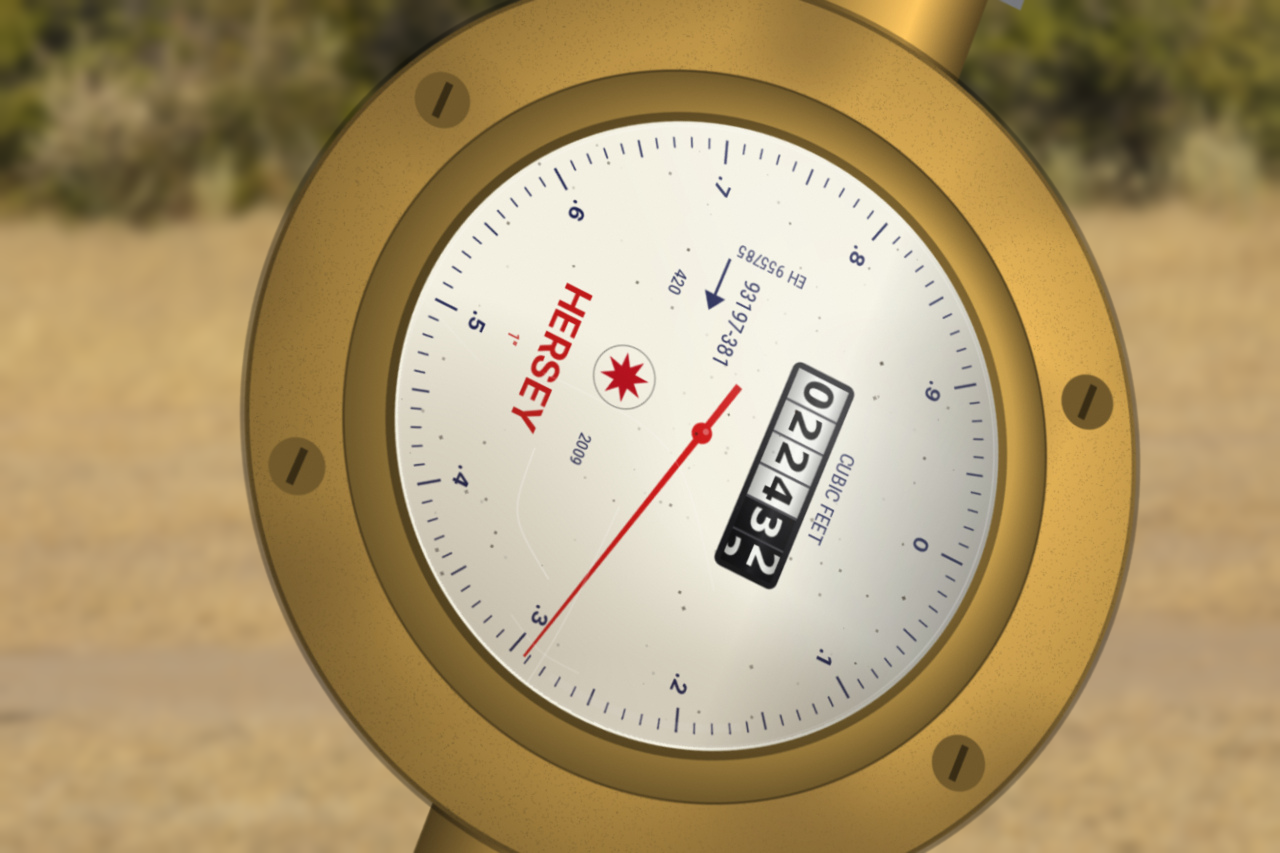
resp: 22432.29,ft³
